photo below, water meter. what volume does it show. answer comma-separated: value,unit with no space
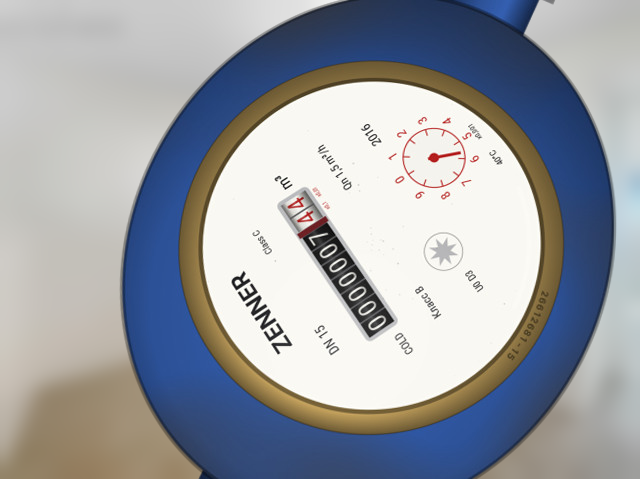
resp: 7.445,m³
